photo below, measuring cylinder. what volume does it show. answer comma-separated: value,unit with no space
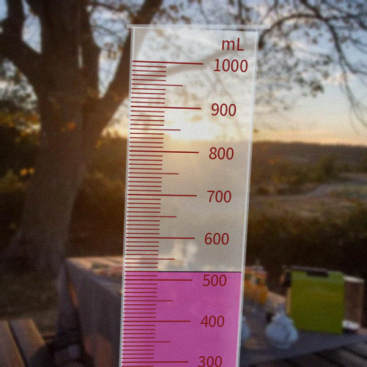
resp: 520,mL
